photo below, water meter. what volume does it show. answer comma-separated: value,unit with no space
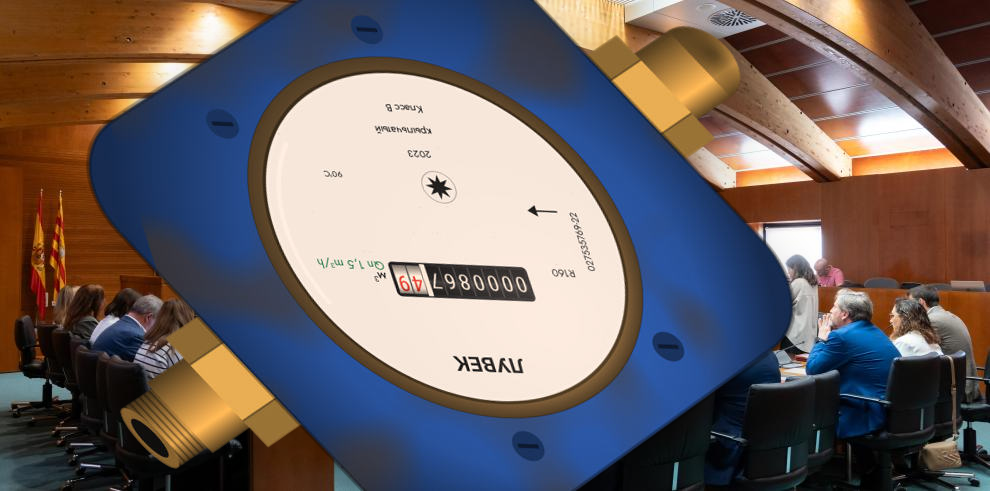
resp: 867.49,m³
